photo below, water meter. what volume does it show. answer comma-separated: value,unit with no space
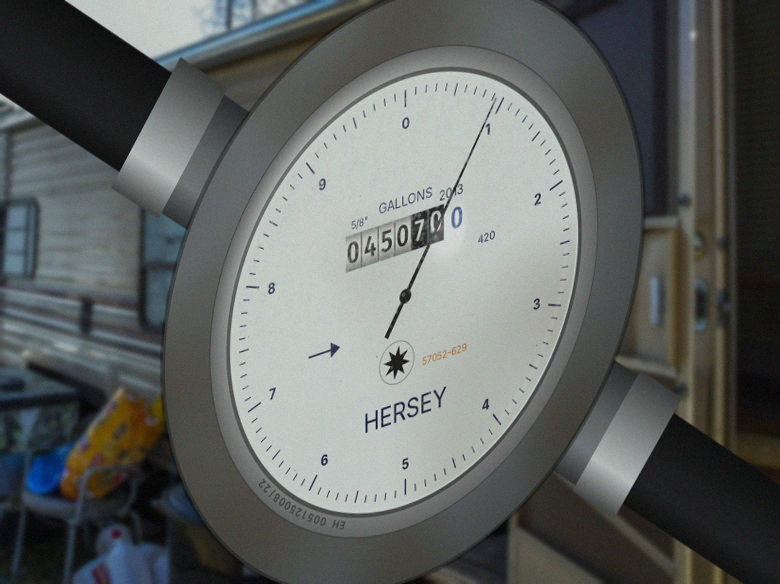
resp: 450700.9,gal
